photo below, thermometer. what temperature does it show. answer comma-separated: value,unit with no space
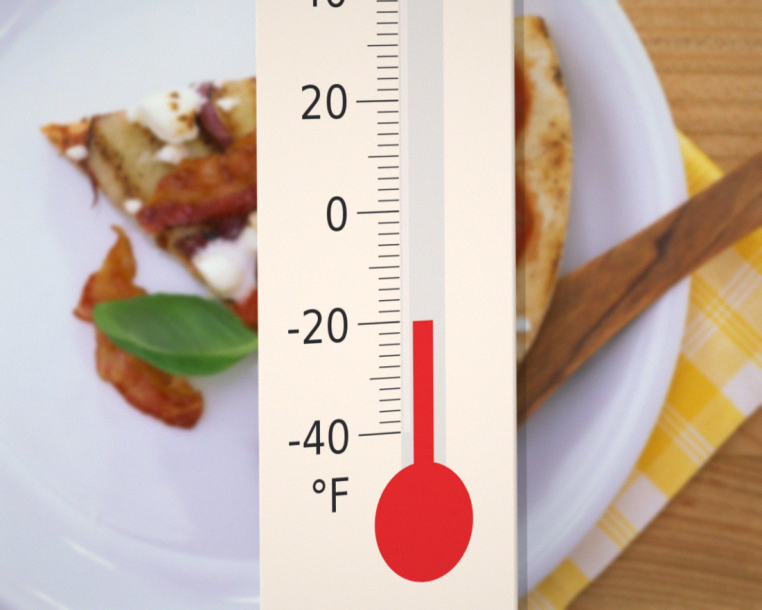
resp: -20,°F
